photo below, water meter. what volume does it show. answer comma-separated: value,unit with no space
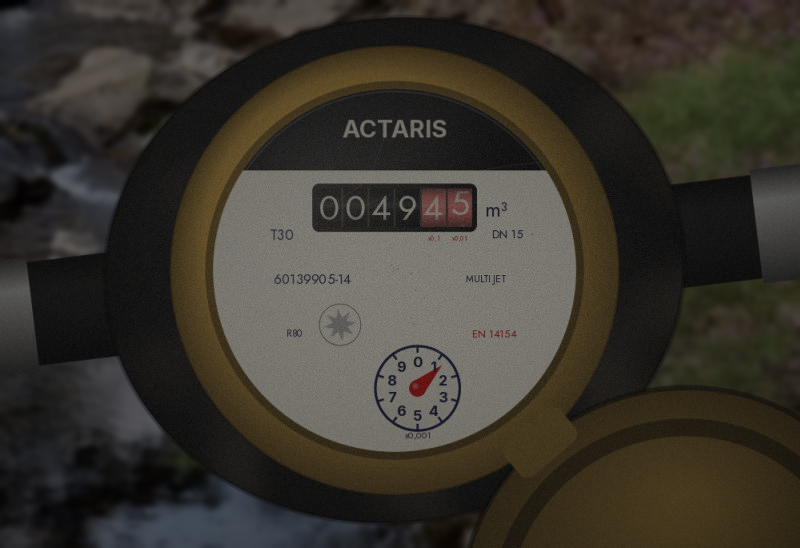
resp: 49.451,m³
